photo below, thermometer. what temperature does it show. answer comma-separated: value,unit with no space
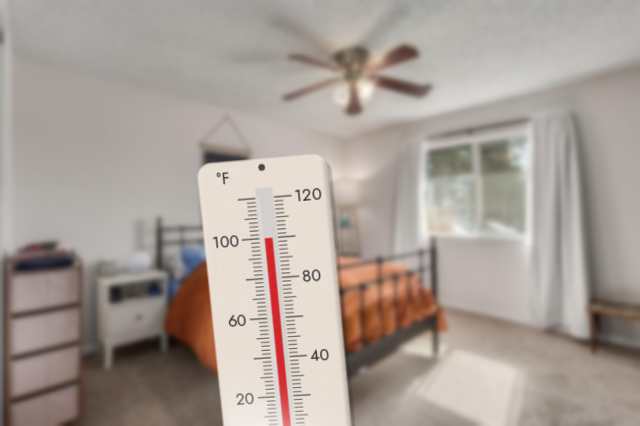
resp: 100,°F
